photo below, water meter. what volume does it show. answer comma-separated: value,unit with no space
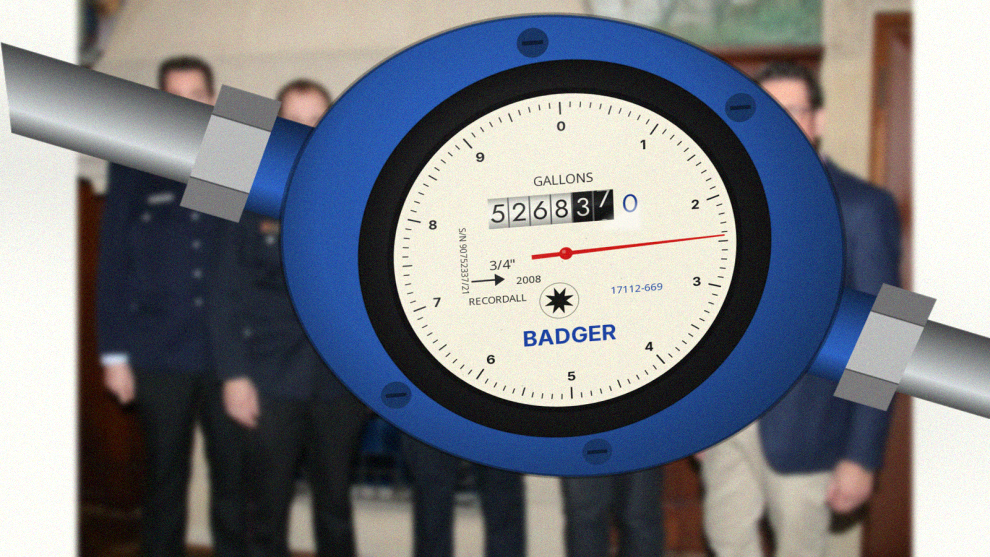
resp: 5268372.4,gal
